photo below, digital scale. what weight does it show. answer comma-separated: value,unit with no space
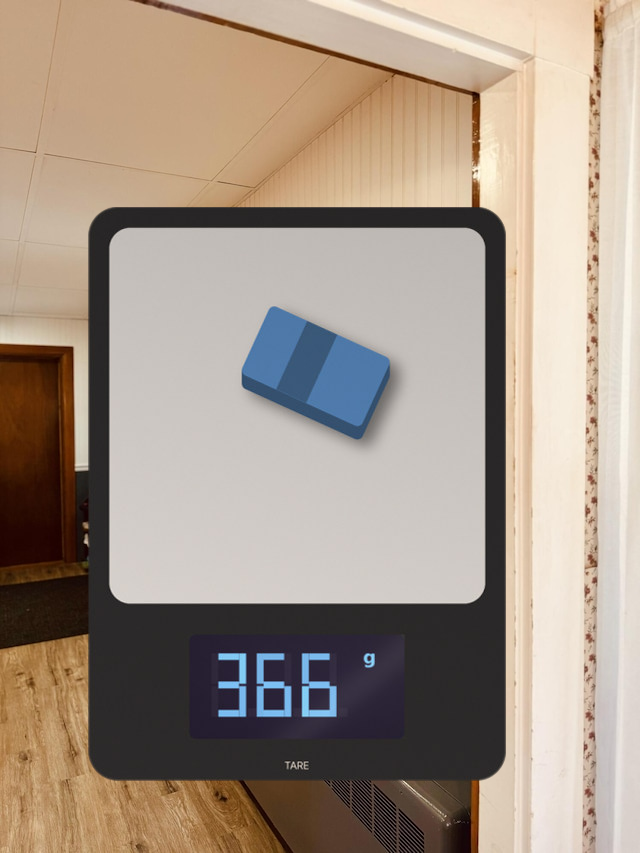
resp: 366,g
